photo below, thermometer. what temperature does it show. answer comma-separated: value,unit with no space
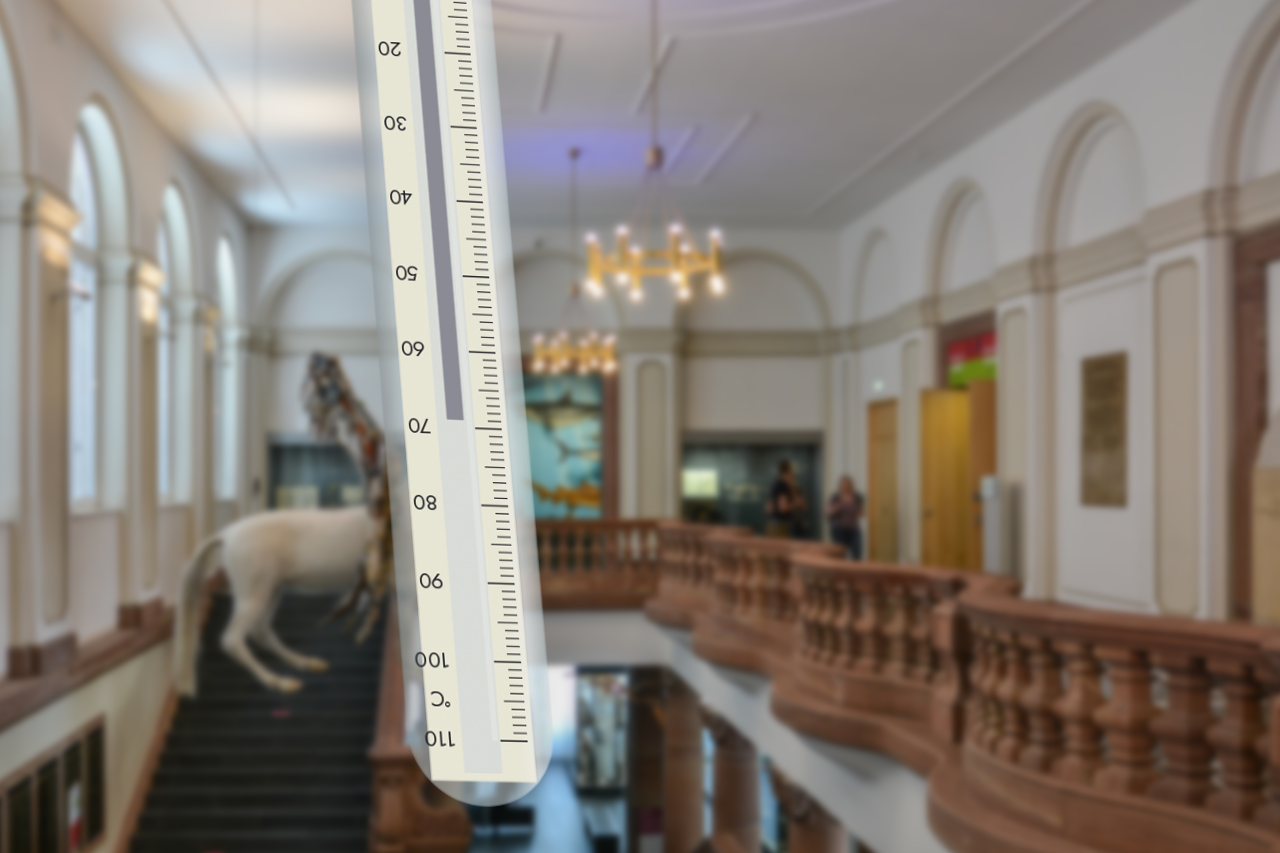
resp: 69,°C
